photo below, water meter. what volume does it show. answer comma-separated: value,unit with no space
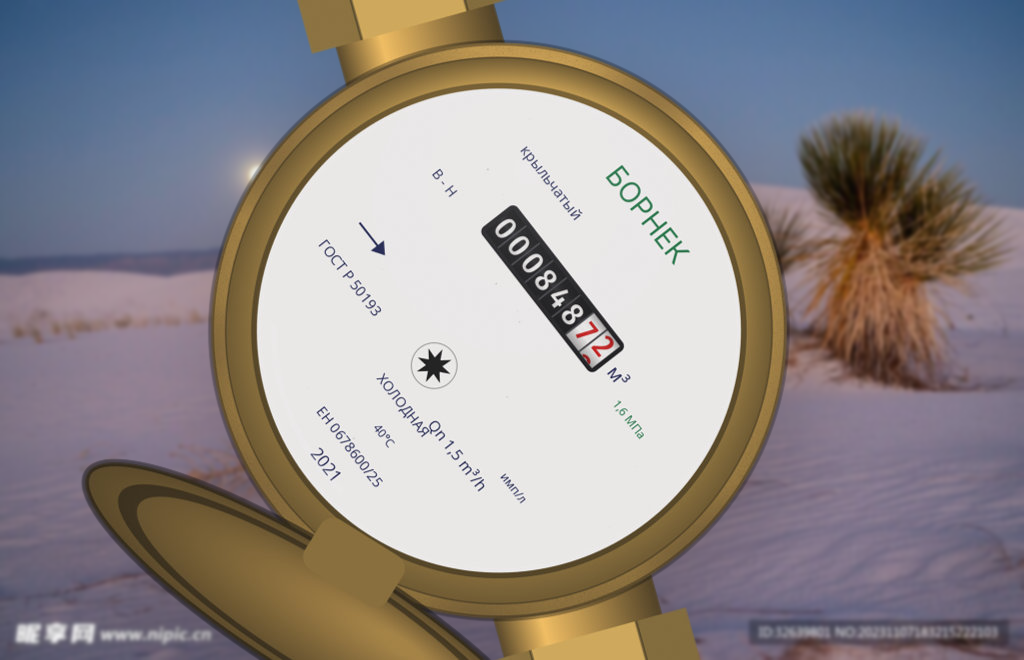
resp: 848.72,m³
